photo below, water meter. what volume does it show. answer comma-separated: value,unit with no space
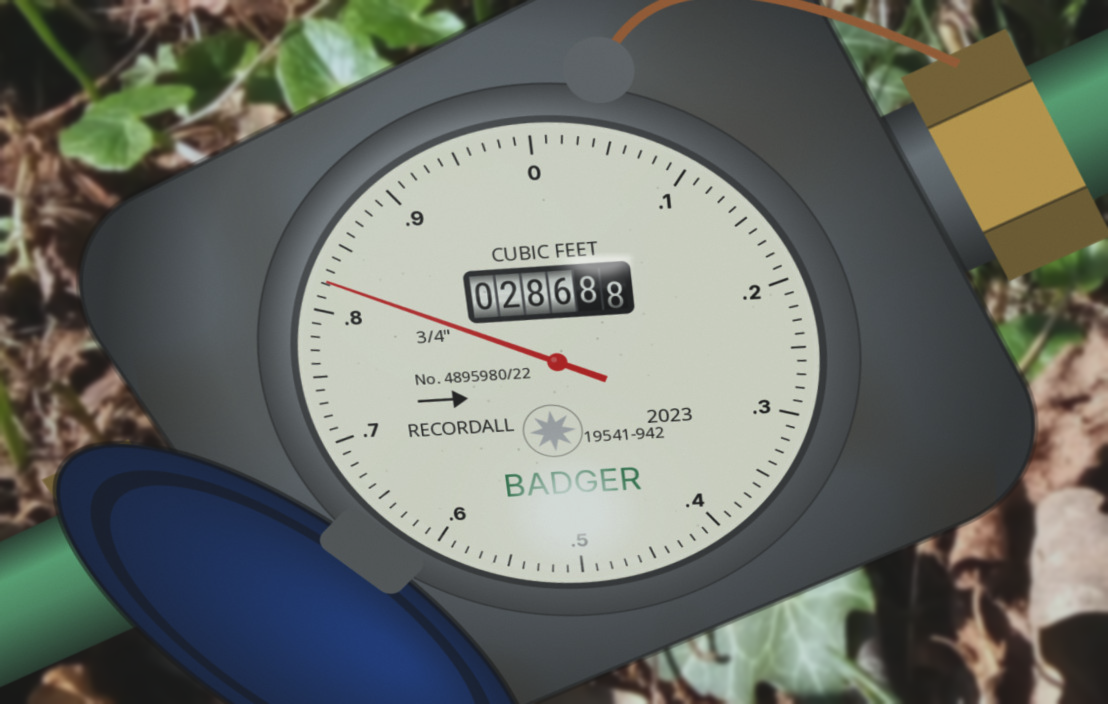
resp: 28687.82,ft³
